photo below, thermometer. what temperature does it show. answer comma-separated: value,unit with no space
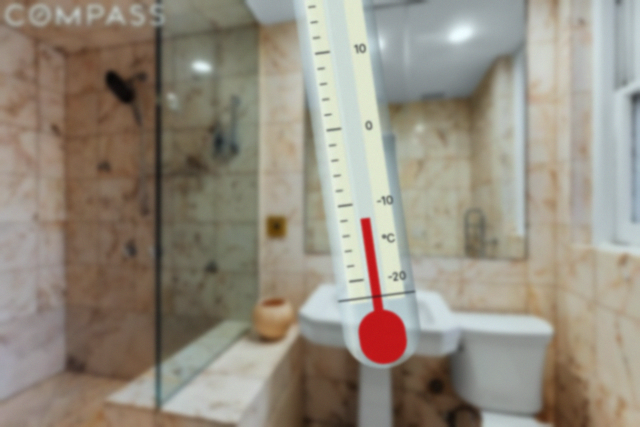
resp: -12,°C
